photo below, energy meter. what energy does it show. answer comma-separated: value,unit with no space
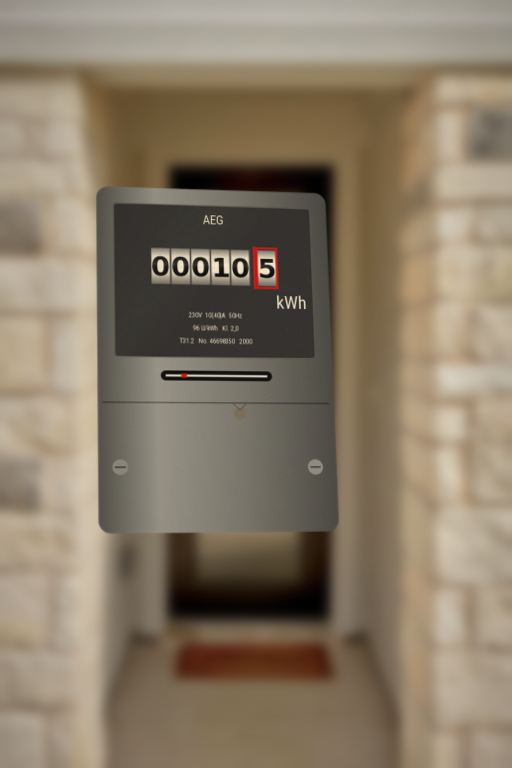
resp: 10.5,kWh
